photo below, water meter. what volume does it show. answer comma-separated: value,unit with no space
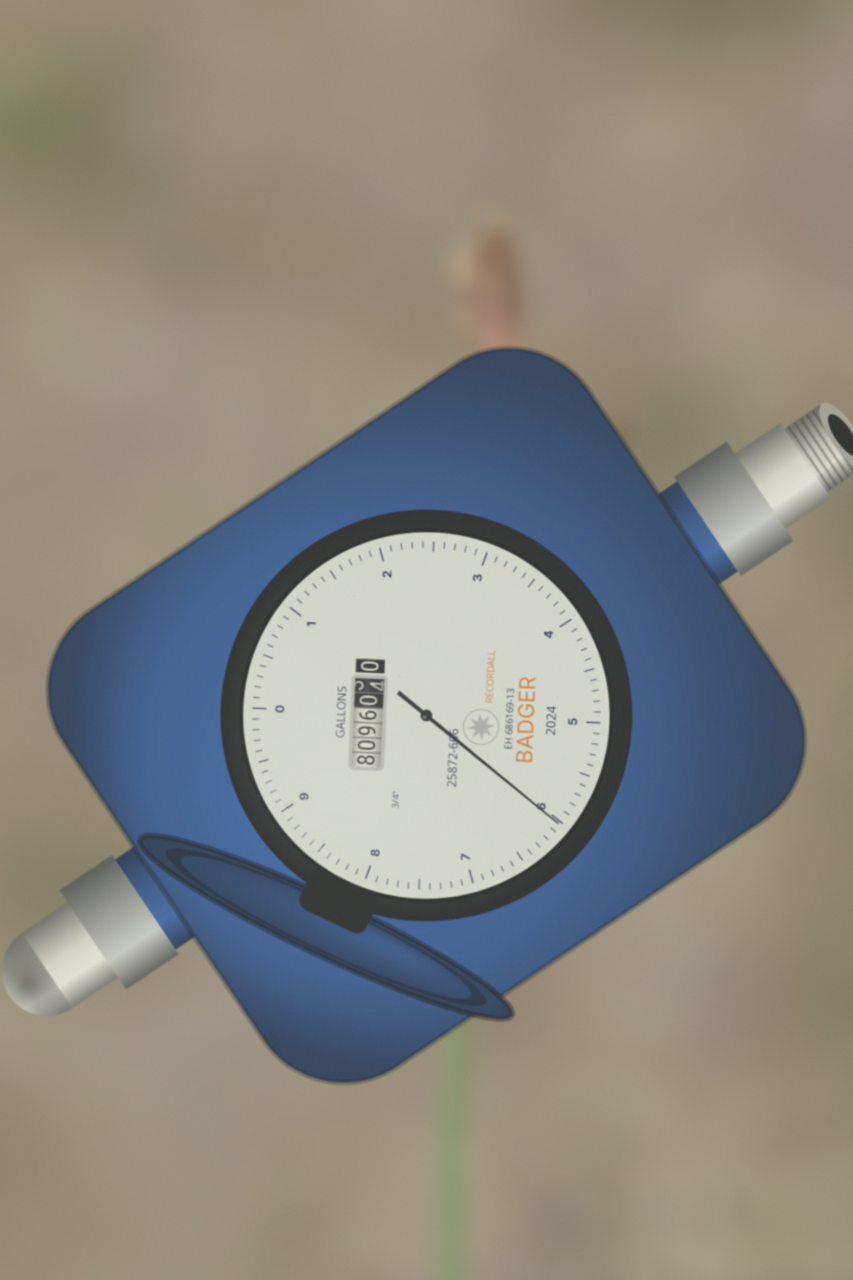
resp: 8096036.0,gal
